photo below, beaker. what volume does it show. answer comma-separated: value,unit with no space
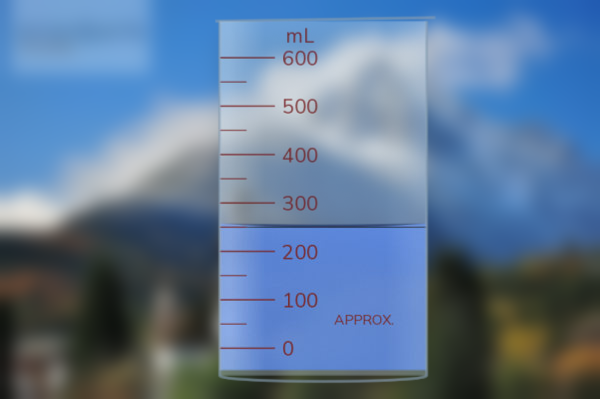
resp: 250,mL
